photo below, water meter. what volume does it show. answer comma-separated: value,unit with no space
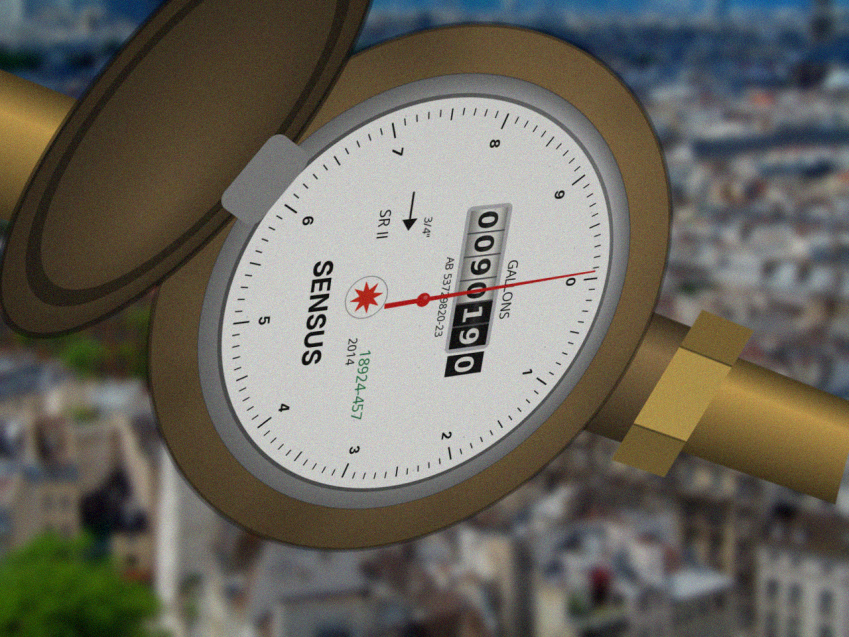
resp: 90189.9,gal
